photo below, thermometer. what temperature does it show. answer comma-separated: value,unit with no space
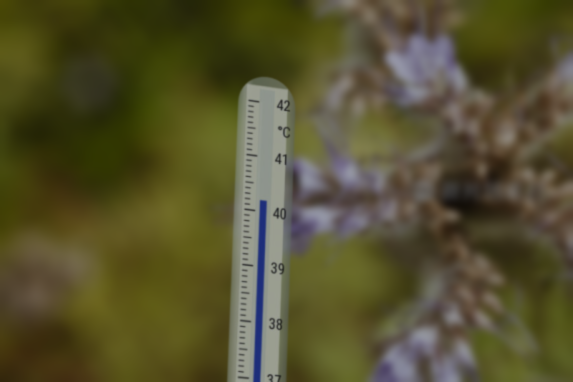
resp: 40.2,°C
